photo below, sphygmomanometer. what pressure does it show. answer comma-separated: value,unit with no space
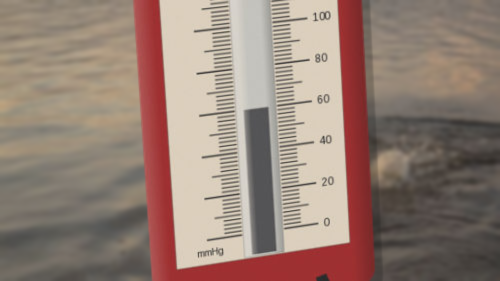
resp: 60,mmHg
